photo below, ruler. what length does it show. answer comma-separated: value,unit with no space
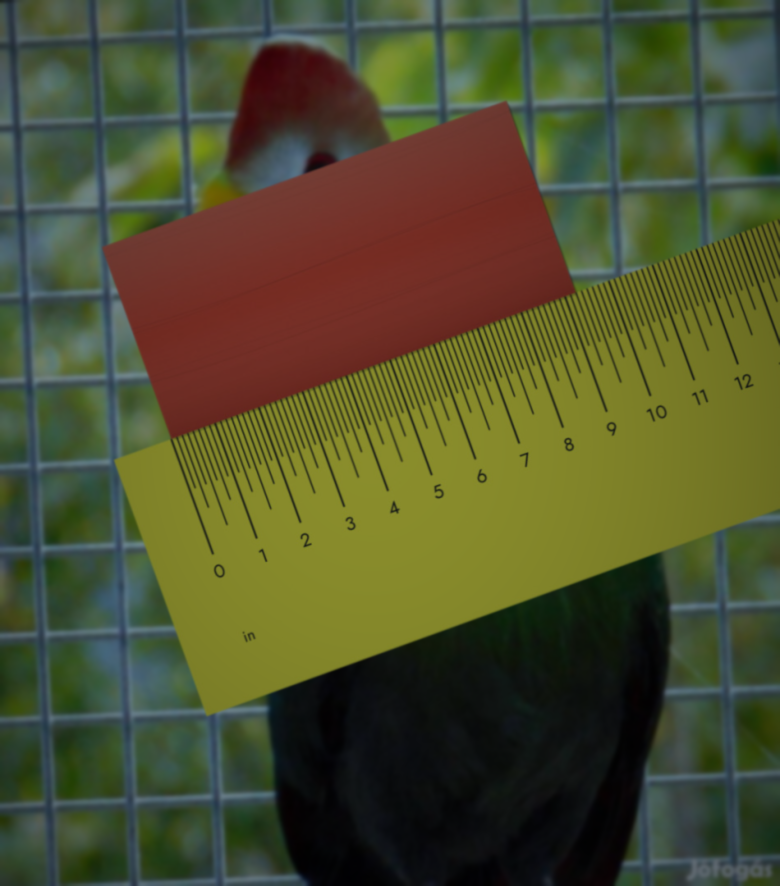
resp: 9.25,in
